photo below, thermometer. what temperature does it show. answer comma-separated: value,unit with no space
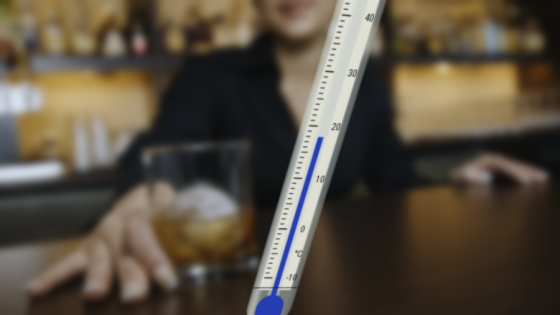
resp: 18,°C
